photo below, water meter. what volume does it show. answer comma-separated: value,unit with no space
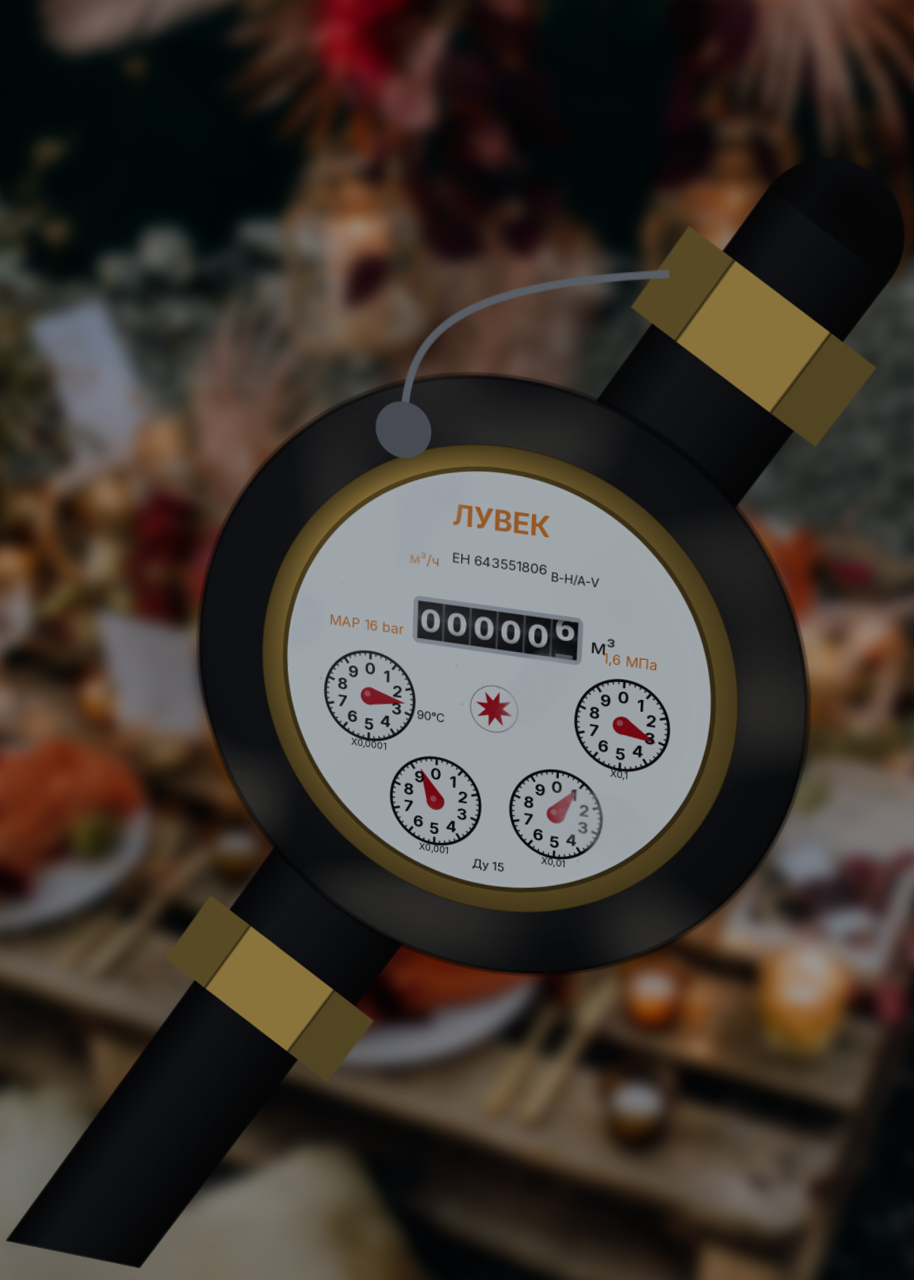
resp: 6.3092,m³
